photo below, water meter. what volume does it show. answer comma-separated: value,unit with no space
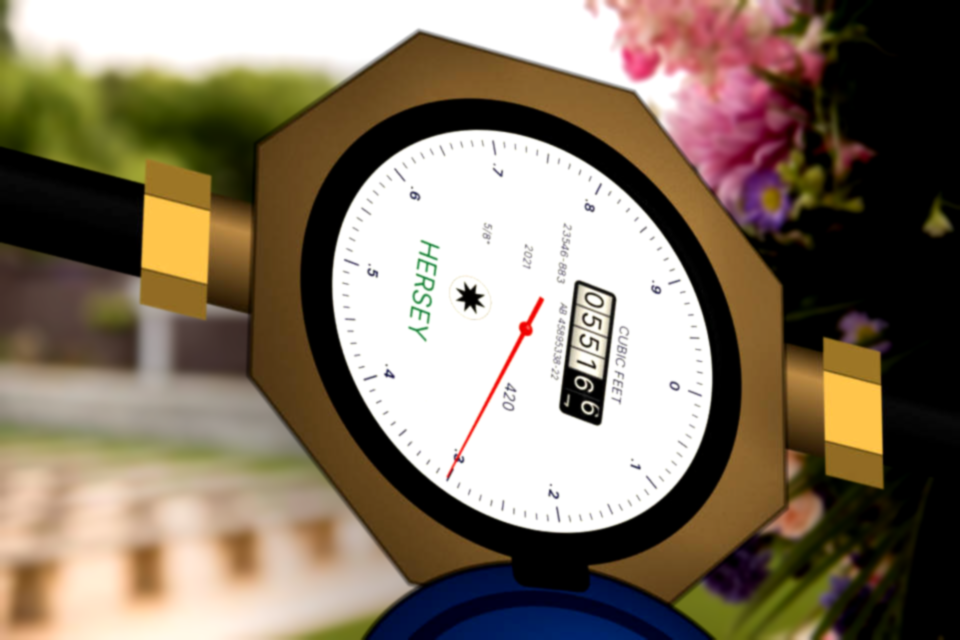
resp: 55166.30,ft³
